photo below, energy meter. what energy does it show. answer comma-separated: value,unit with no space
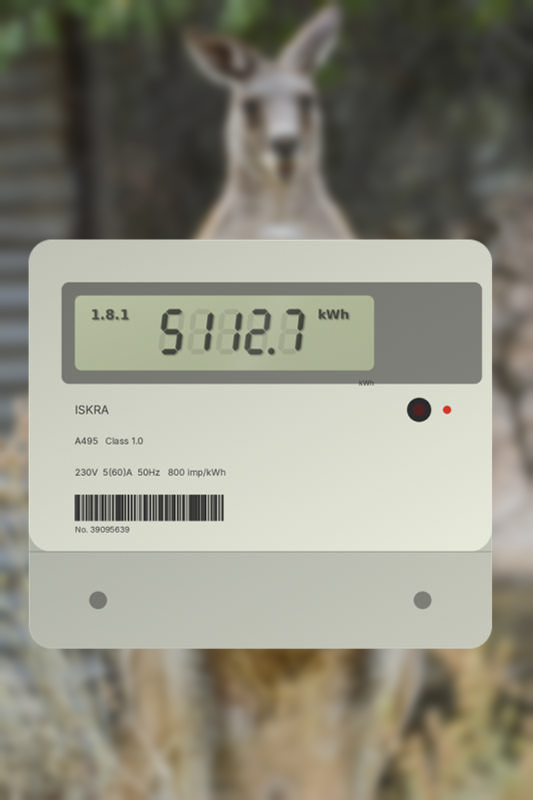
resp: 5112.7,kWh
